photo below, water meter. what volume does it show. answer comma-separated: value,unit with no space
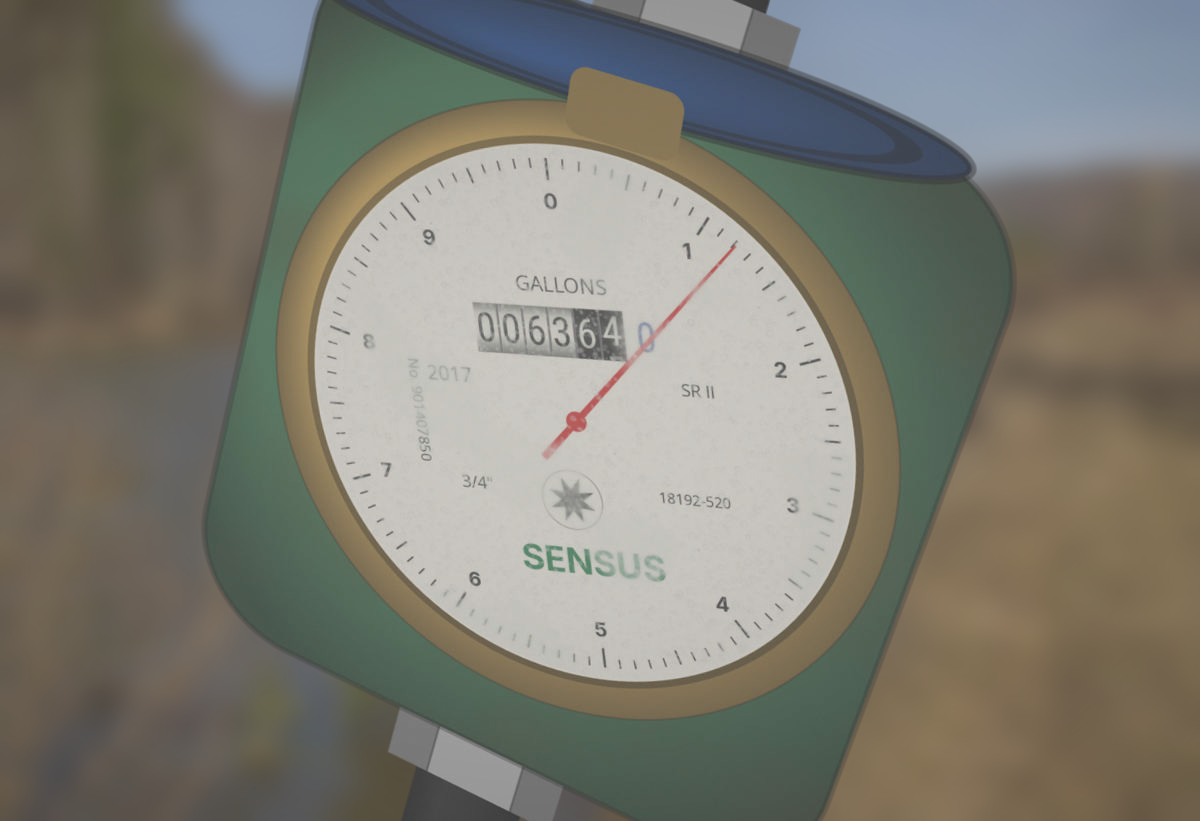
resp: 63641.2,gal
